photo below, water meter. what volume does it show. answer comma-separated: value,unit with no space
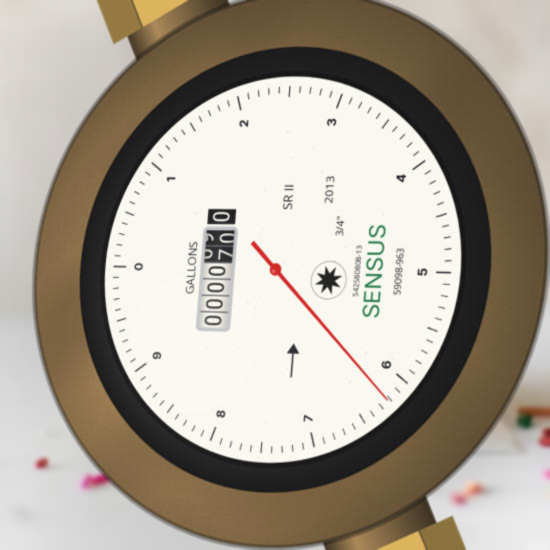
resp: 696.2,gal
